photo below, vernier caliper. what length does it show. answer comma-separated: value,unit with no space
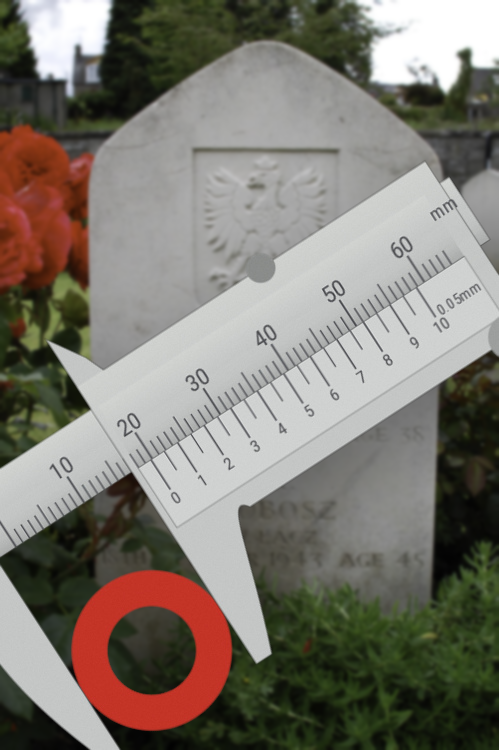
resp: 19.8,mm
